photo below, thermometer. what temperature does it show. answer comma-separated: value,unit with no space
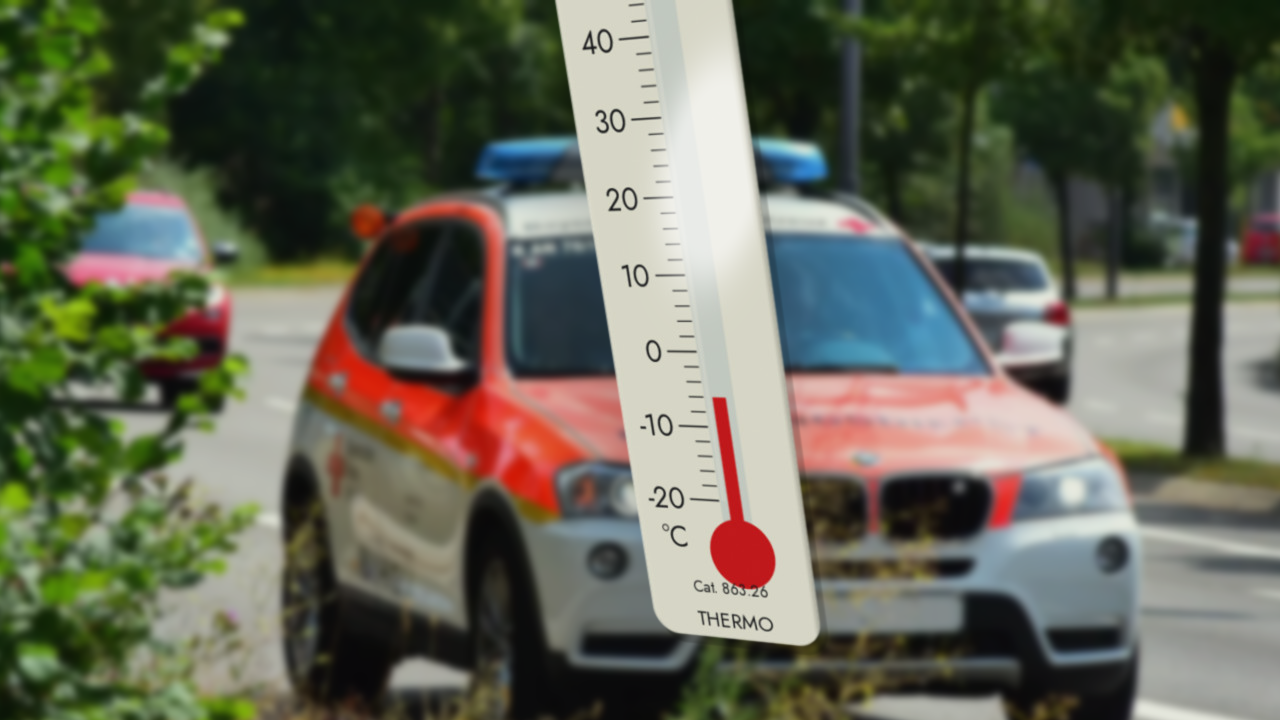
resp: -6,°C
